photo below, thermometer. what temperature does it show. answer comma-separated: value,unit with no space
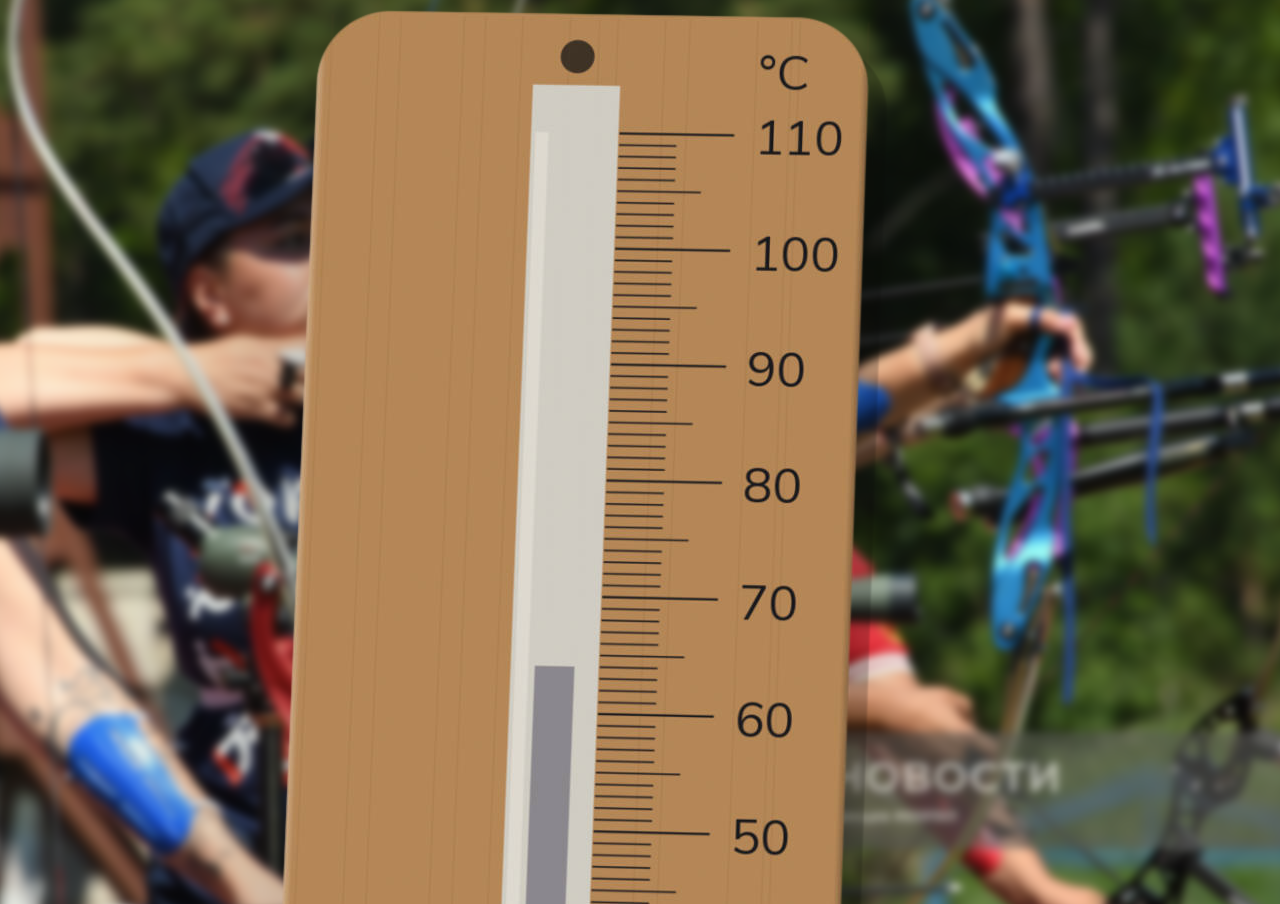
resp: 64,°C
